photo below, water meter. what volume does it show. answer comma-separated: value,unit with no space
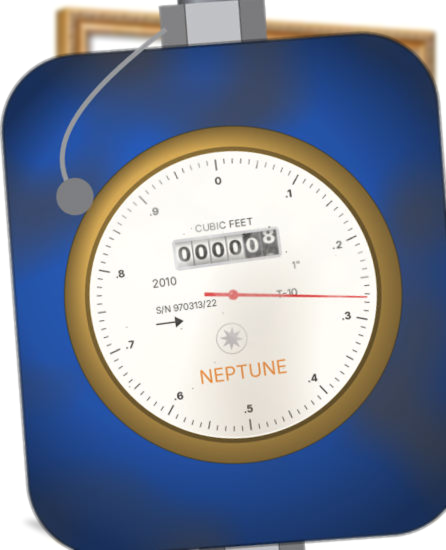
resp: 8.27,ft³
